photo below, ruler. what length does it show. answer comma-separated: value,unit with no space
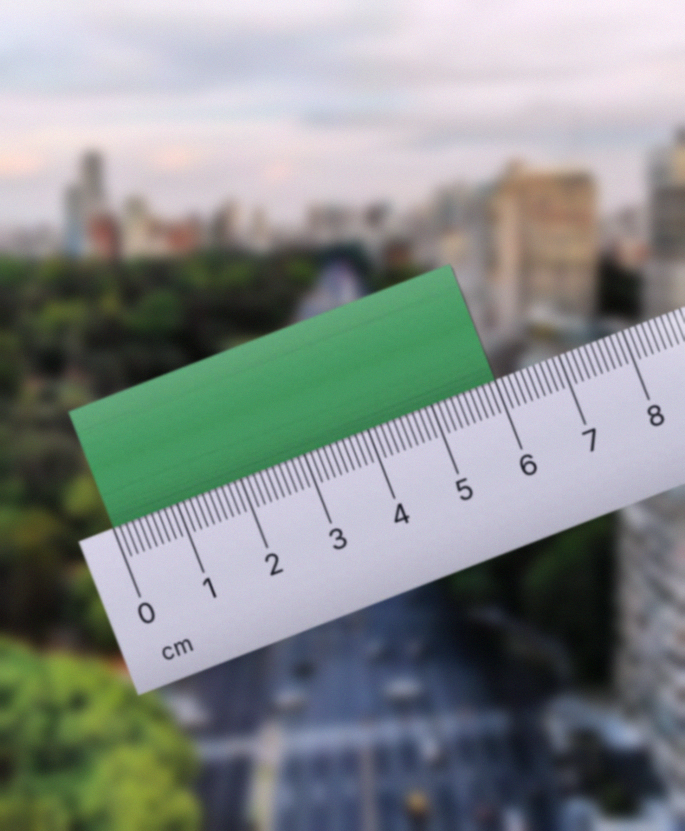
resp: 6,cm
